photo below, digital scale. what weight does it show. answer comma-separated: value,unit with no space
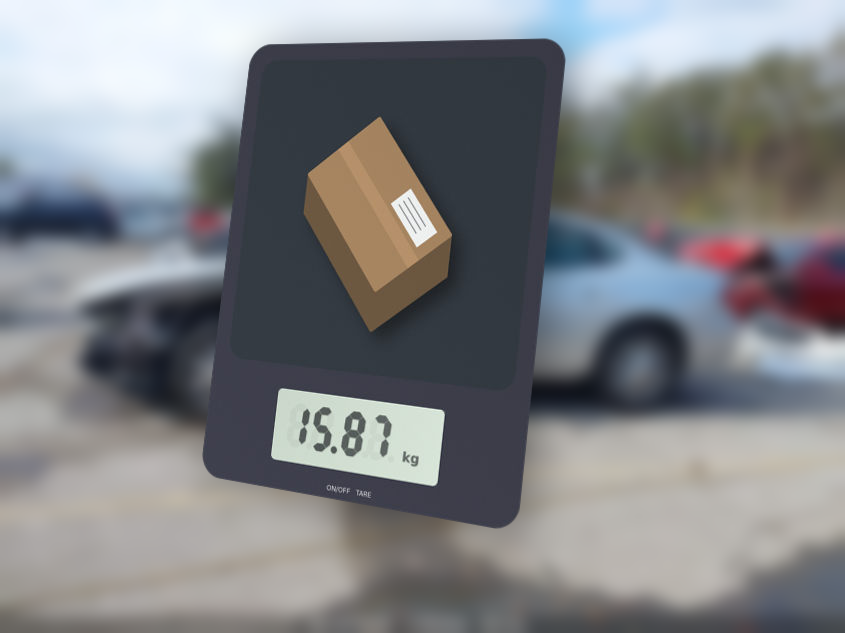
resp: 15.87,kg
